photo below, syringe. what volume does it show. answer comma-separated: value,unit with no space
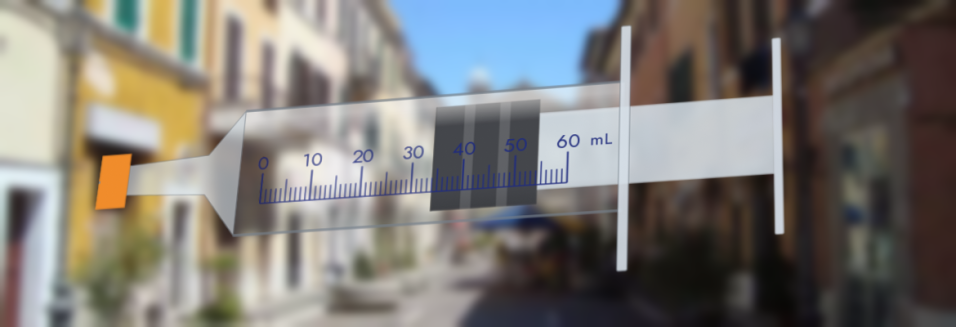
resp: 34,mL
